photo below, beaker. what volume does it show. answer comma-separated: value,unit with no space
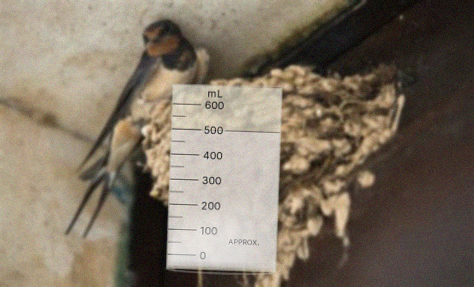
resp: 500,mL
